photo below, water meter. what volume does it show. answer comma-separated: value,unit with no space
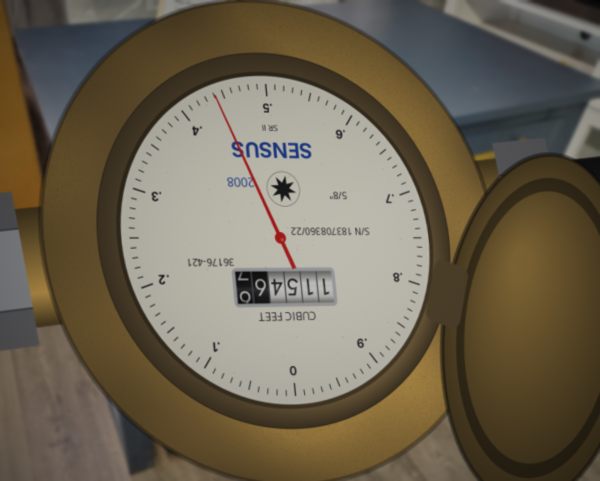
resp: 115466.44,ft³
